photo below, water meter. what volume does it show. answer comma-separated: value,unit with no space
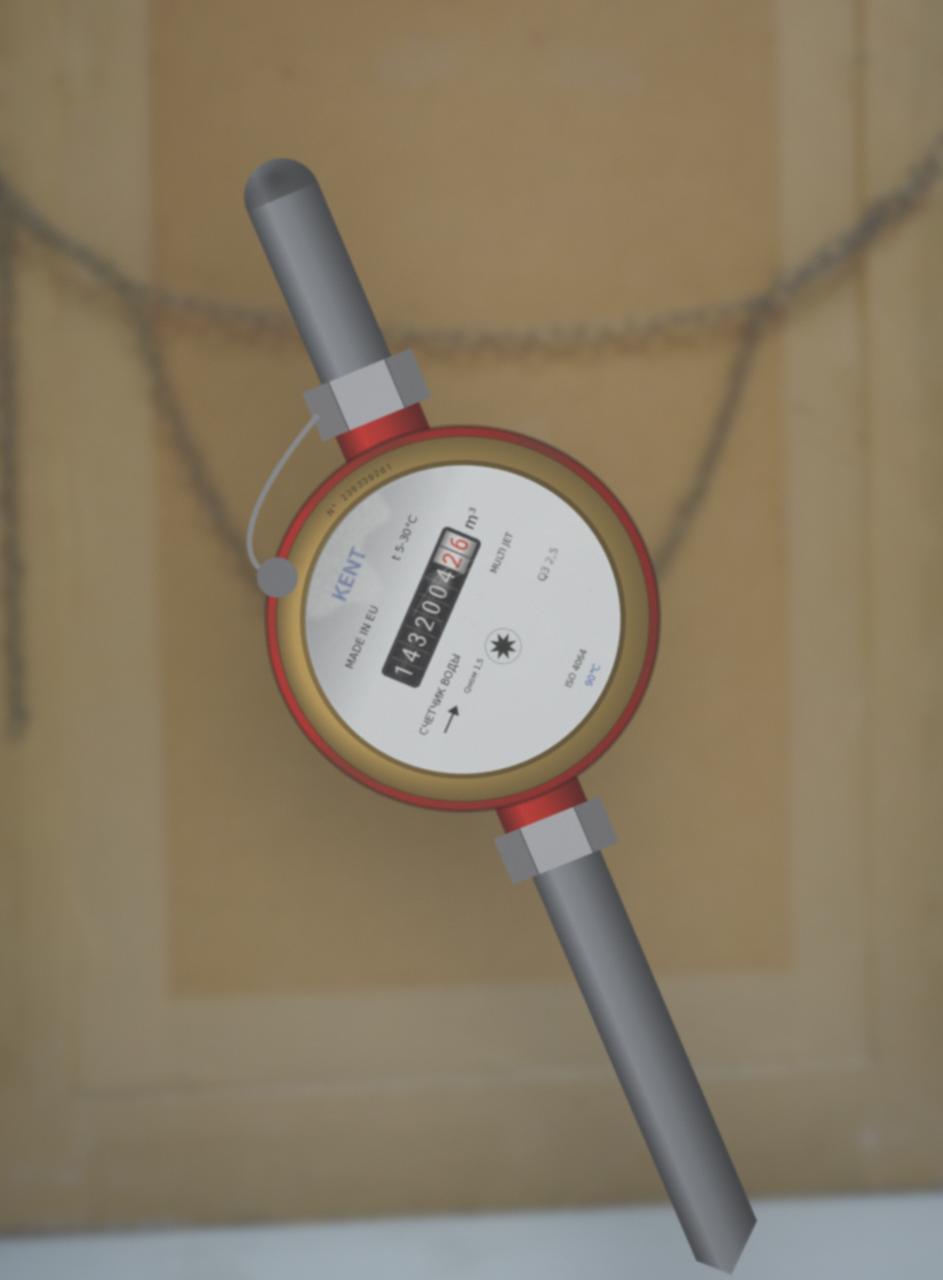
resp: 1432004.26,m³
